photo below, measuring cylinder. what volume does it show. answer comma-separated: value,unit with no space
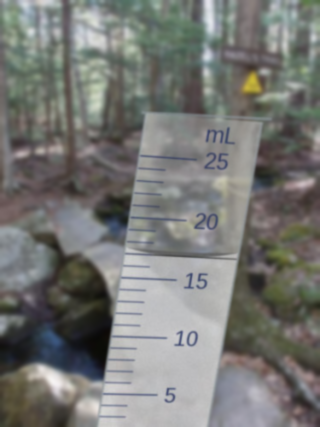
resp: 17,mL
